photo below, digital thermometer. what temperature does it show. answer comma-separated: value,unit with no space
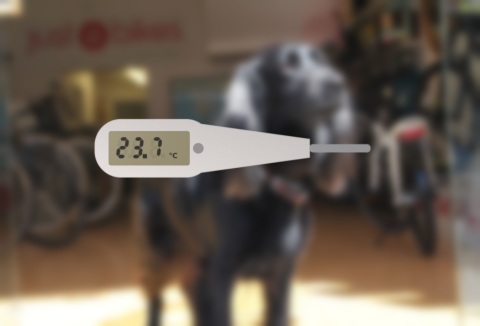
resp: 23.7,°C
